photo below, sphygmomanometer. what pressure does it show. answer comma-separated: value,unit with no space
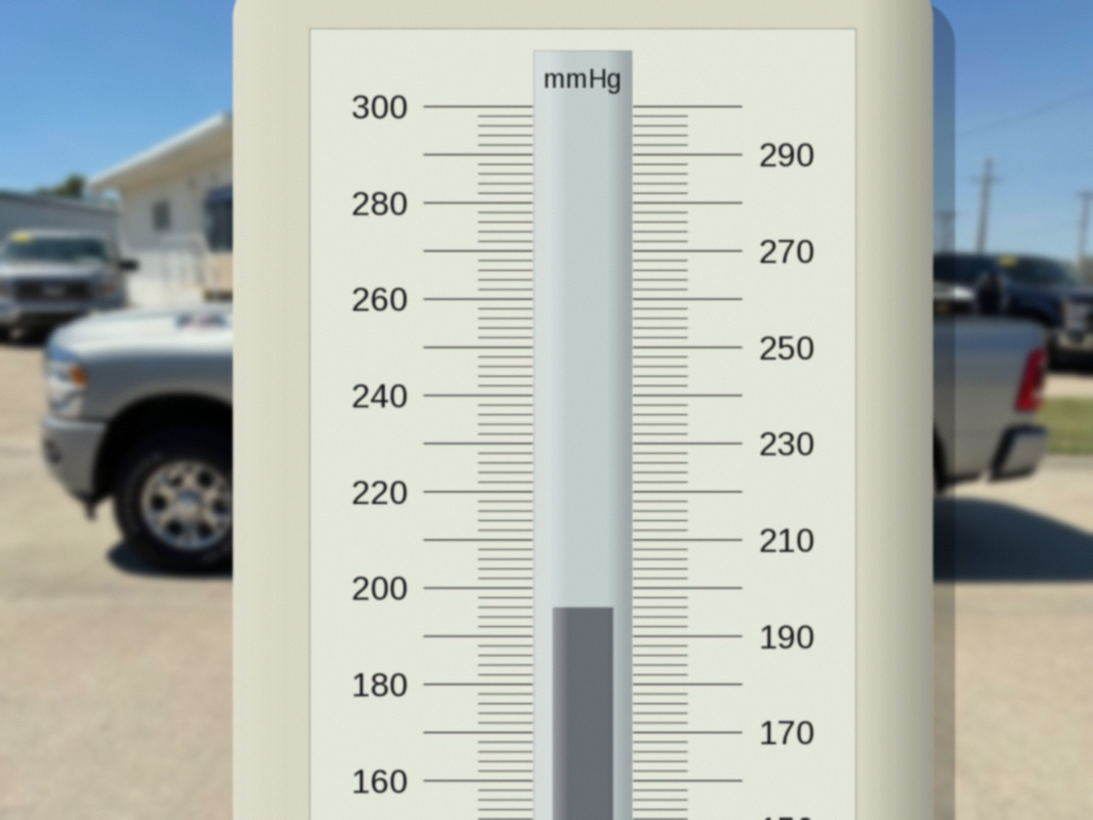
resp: 196,mmHg
